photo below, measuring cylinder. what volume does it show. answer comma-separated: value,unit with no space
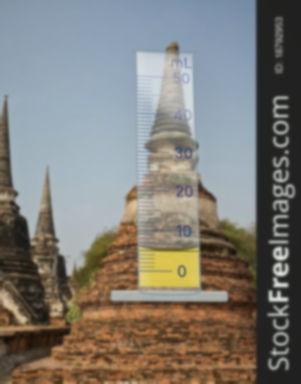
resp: 5,mL
